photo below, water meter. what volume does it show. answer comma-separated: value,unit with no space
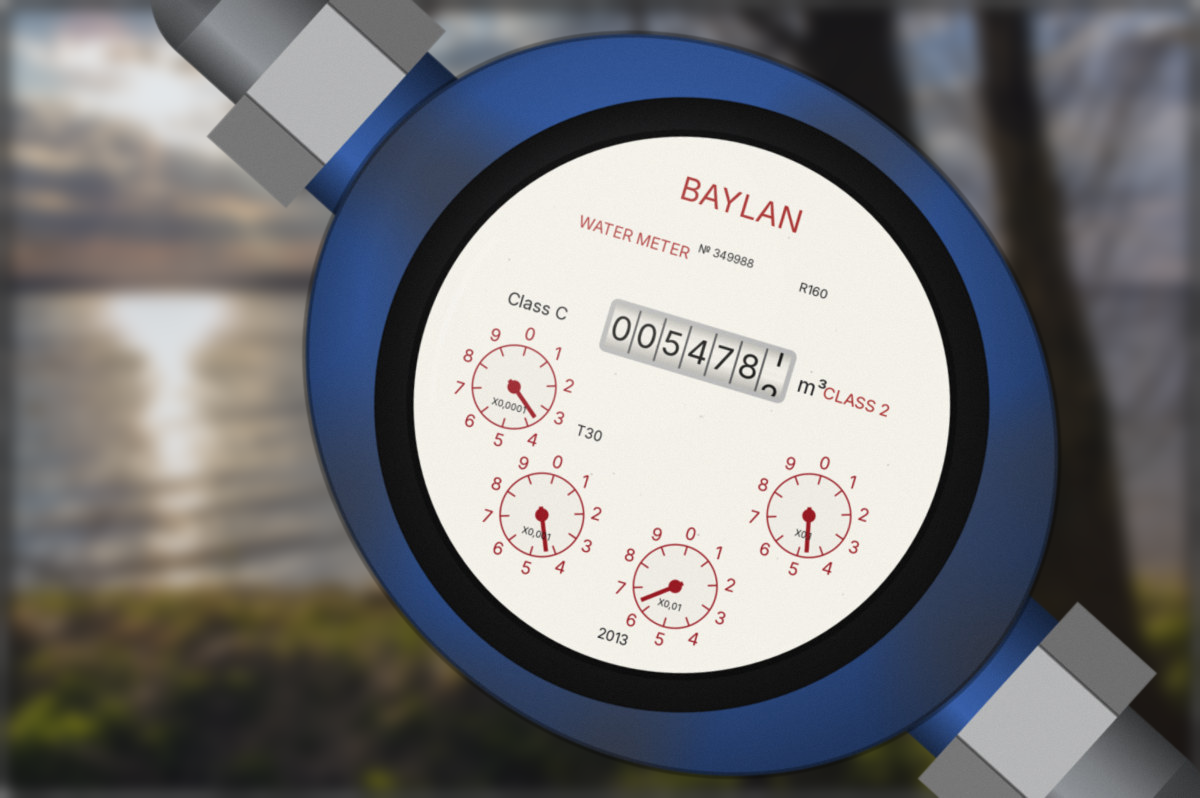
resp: 54781.4643,m³
